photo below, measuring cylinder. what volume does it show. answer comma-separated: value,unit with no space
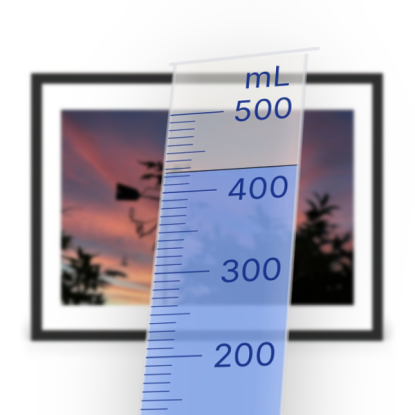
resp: 425,mL
